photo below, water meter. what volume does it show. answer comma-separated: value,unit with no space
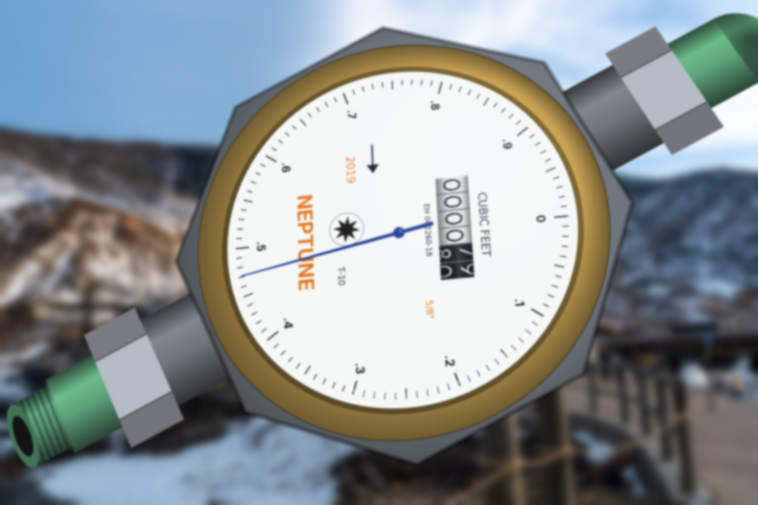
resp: 79.47,ft³
